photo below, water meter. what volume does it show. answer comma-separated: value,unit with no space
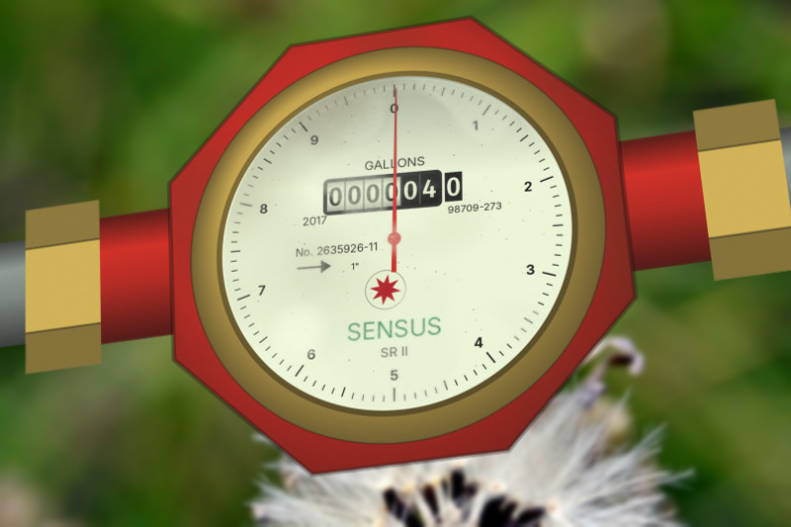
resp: 40.0,gal
